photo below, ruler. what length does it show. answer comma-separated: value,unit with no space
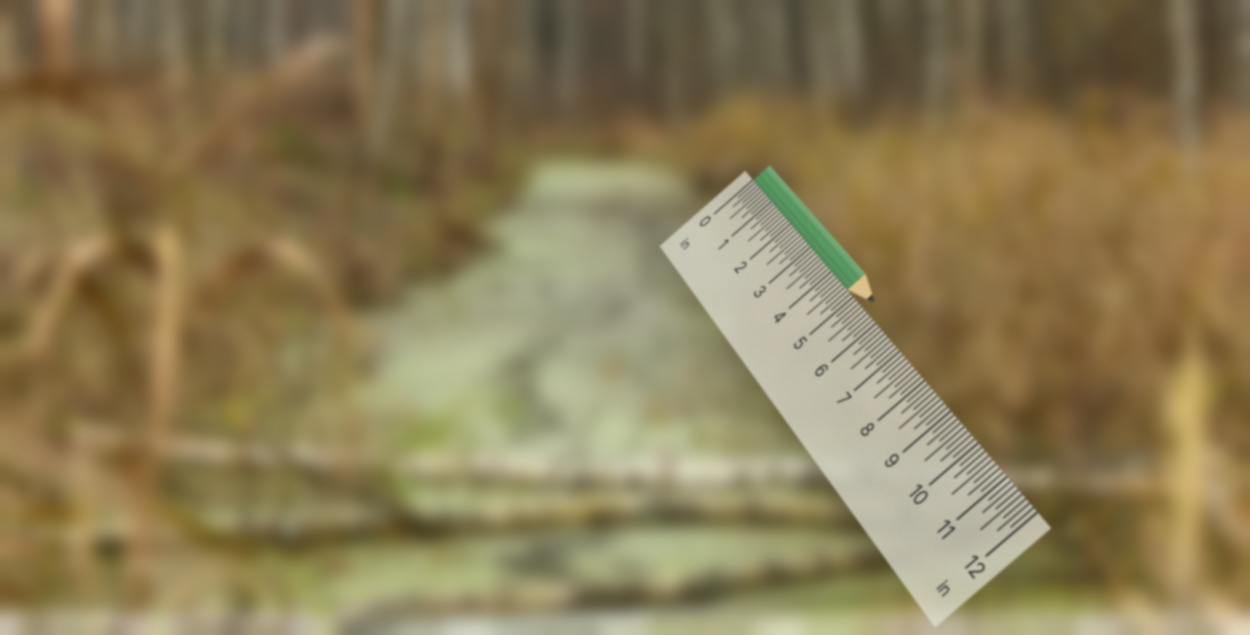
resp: 5.5,in
